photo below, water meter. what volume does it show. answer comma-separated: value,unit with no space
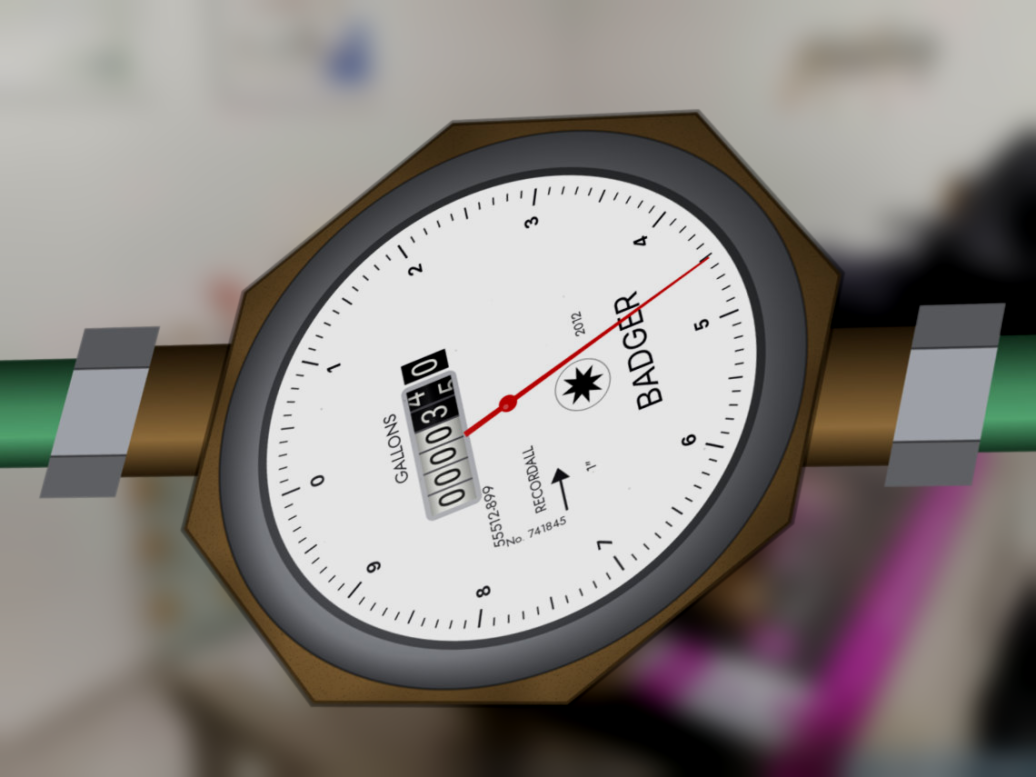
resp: 344.5,gal
